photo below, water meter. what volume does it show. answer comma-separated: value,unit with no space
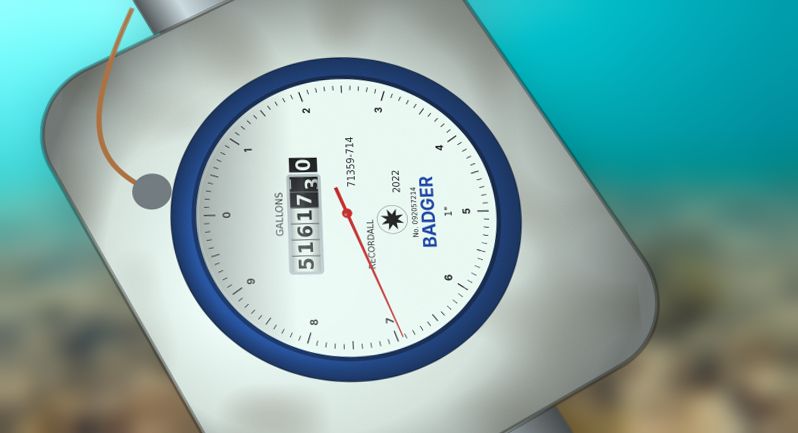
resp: 5161726.9,gal
